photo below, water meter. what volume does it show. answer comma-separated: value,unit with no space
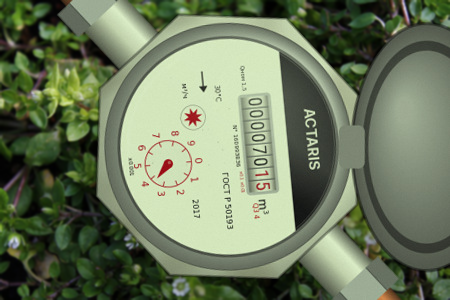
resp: 70.153,m³
